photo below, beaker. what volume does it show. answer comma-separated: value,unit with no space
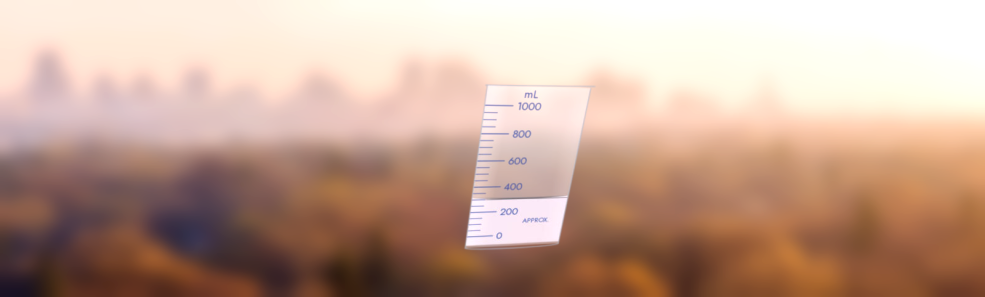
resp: 300,mL
